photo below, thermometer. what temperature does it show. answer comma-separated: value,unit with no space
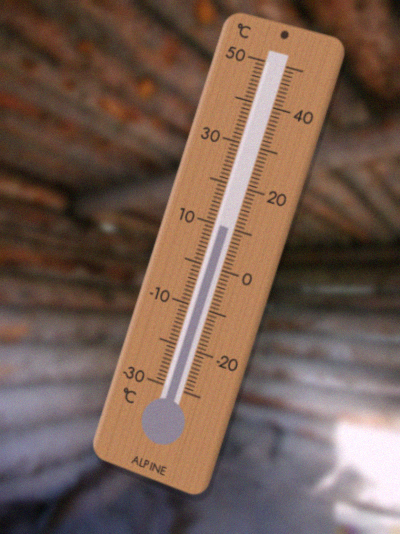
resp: 10,°C
